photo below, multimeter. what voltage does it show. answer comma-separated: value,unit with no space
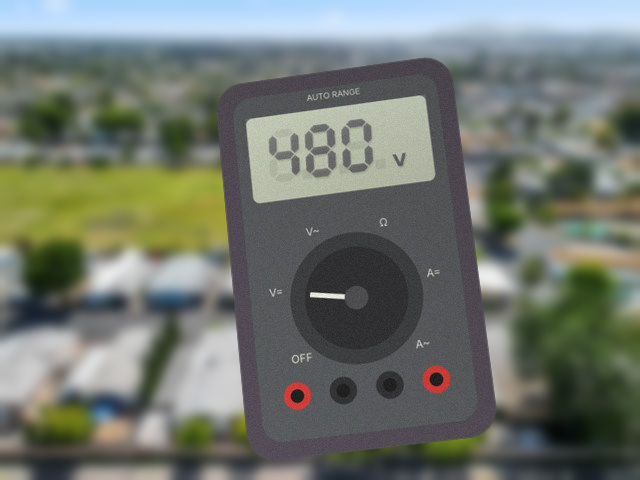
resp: 480,V
